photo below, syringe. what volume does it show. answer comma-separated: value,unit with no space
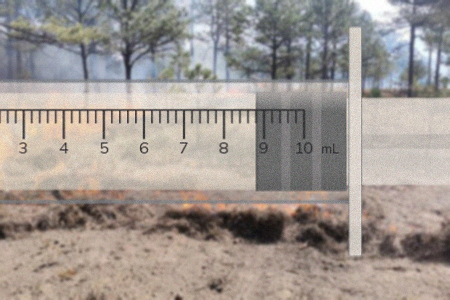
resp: 8.8,mL
